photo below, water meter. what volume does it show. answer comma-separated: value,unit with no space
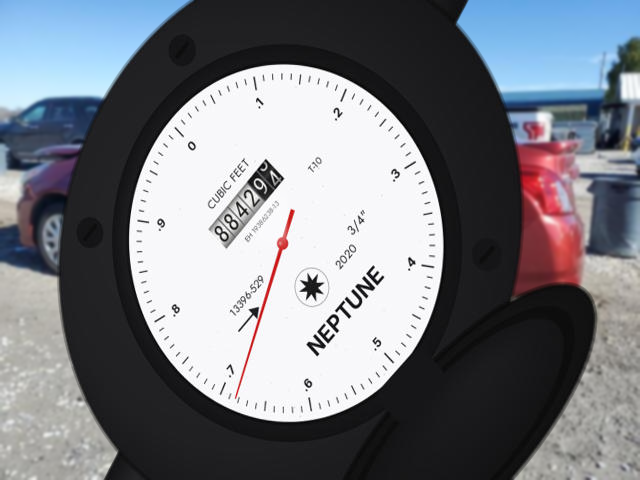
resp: 884293.68,ft³
